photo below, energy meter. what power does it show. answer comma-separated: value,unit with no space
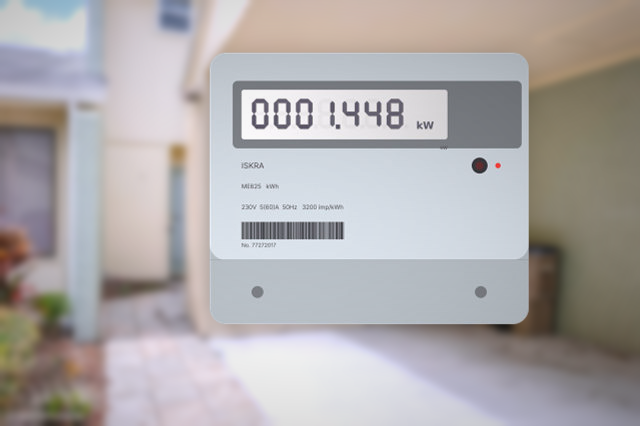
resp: 1.448,kW
